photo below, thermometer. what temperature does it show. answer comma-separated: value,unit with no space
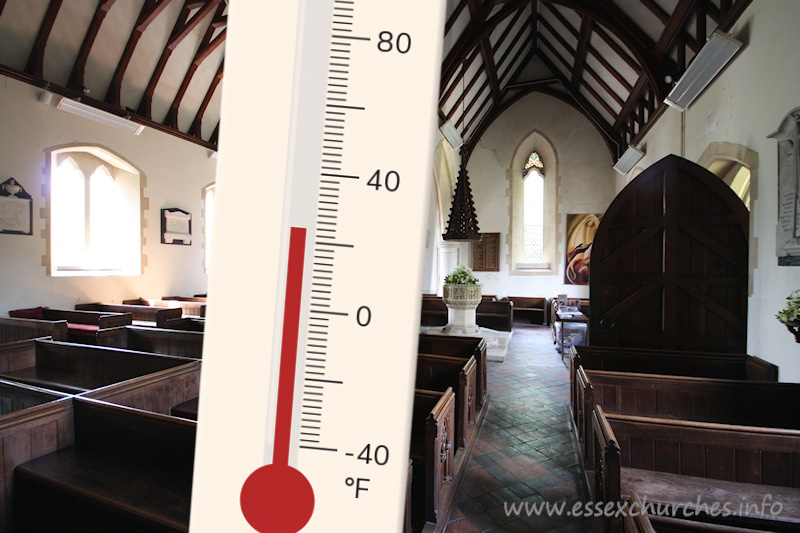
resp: 24,°F
